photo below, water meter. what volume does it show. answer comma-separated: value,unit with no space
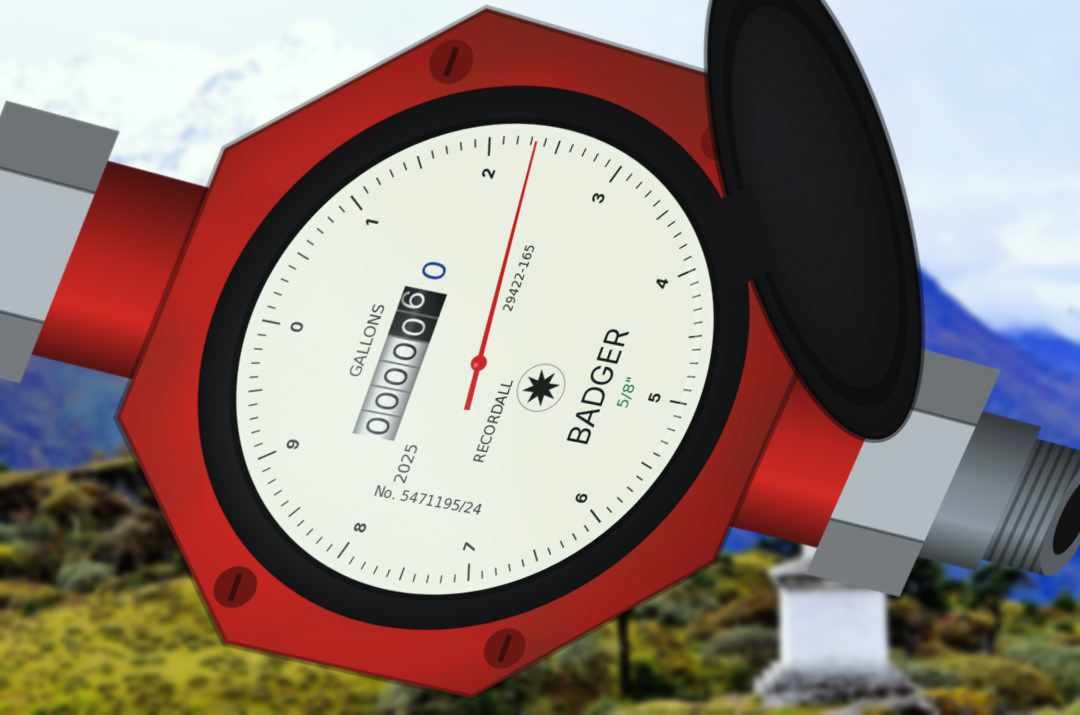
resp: 62.3,gal
